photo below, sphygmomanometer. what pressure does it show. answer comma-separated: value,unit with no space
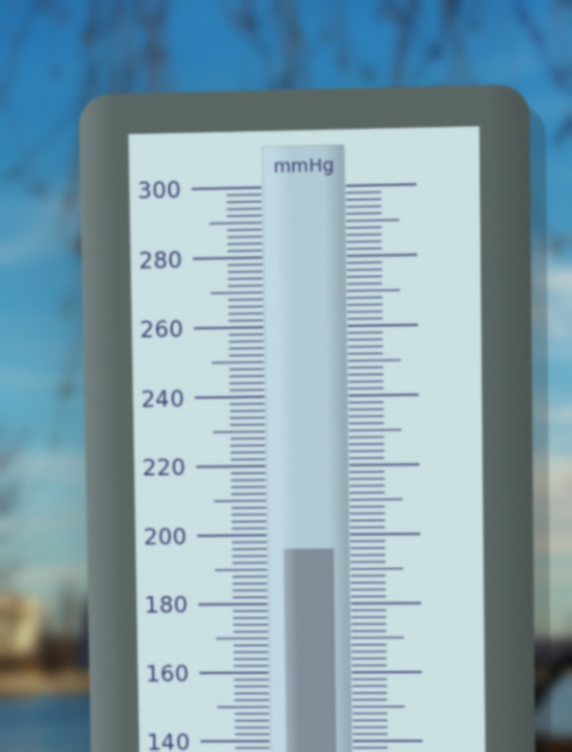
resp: 196,mmHg
